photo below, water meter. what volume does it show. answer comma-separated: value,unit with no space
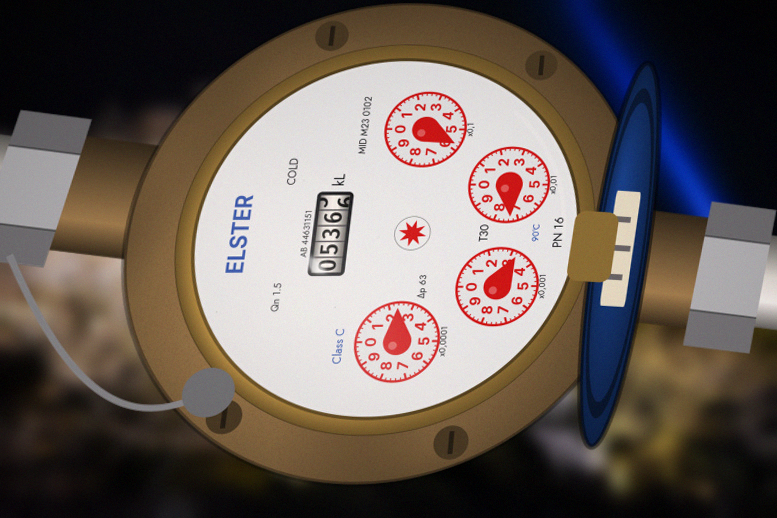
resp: 5365.5732,kL
